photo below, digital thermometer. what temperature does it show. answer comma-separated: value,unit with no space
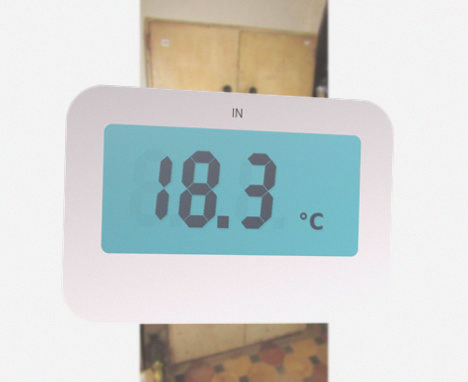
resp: 18.3,°C
